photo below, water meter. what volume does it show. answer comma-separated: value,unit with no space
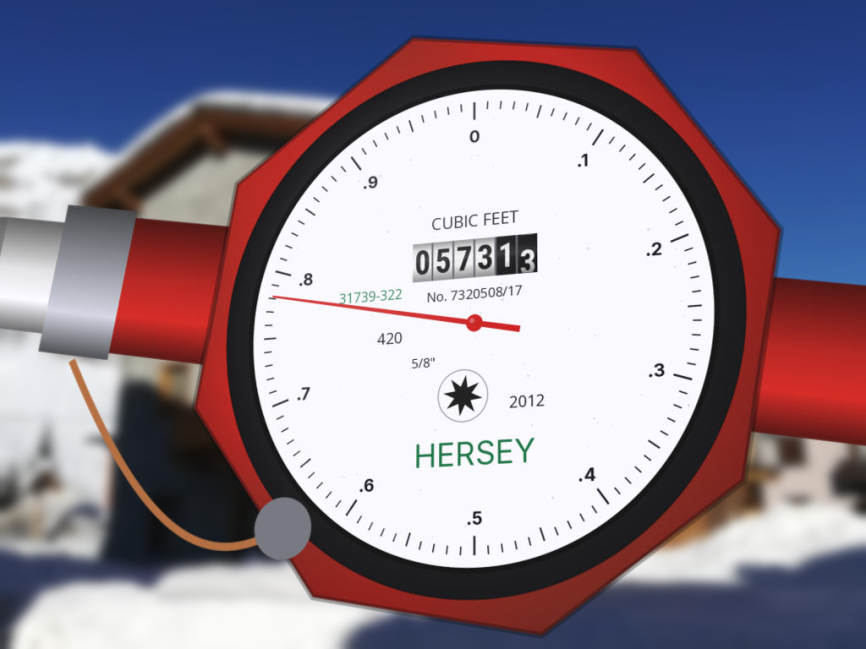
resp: 57312.78,ft³
